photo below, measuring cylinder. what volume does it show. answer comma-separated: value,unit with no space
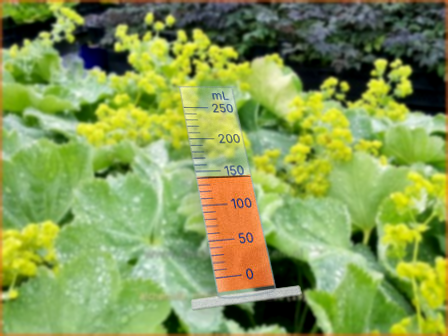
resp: 140,mL
